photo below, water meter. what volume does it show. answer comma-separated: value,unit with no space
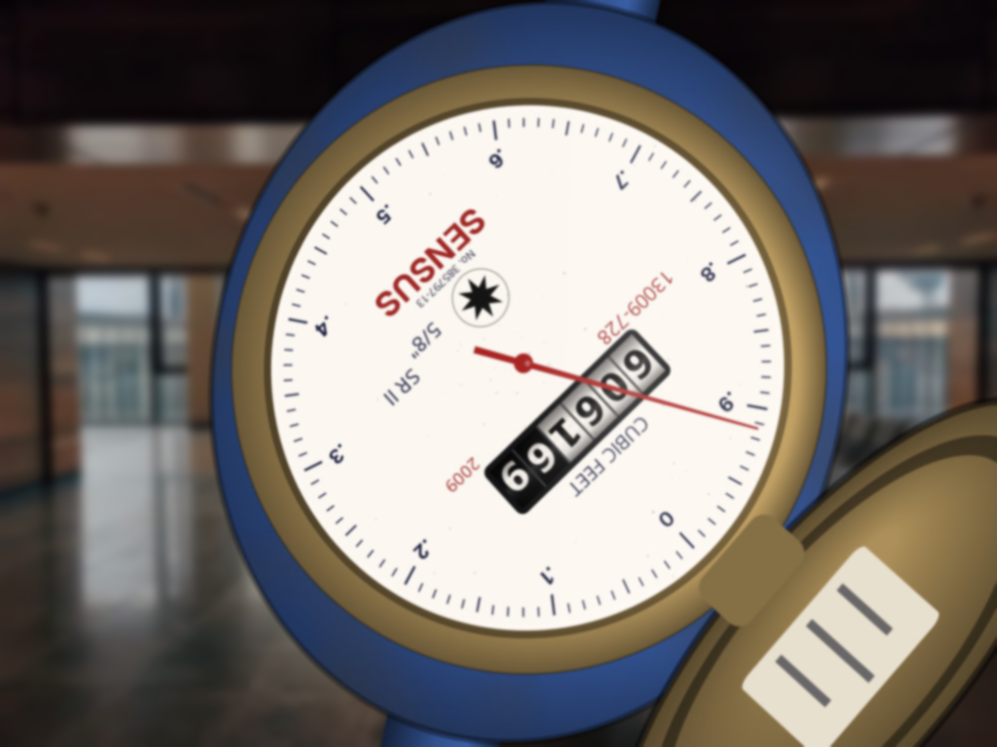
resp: 606168.91,ft³
